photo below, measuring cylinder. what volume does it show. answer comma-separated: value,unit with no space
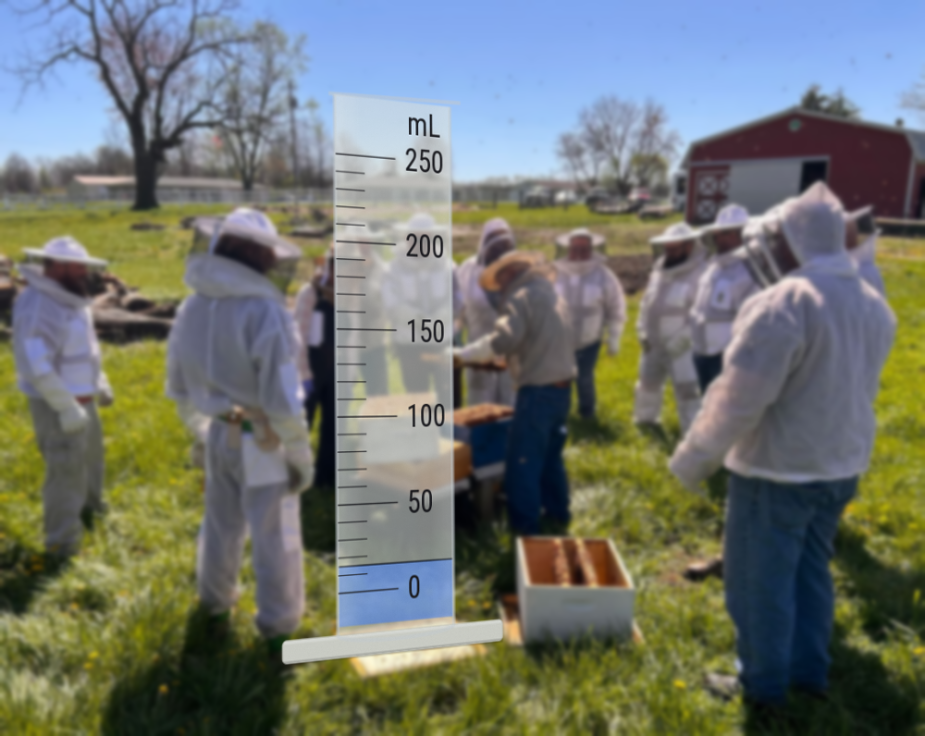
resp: 15,mL
